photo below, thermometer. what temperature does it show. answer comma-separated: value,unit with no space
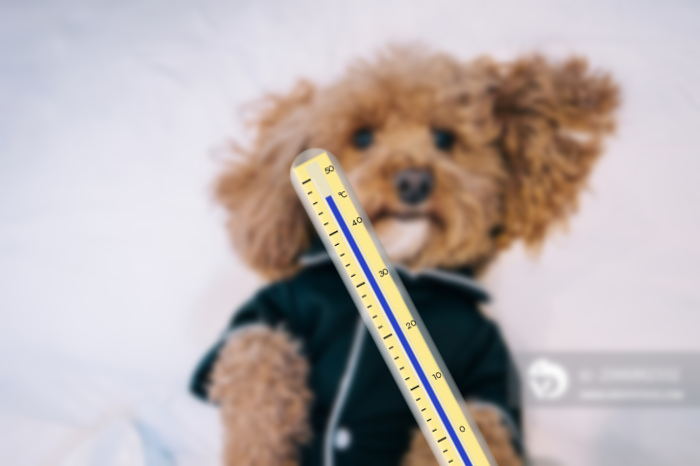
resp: 46,°C
